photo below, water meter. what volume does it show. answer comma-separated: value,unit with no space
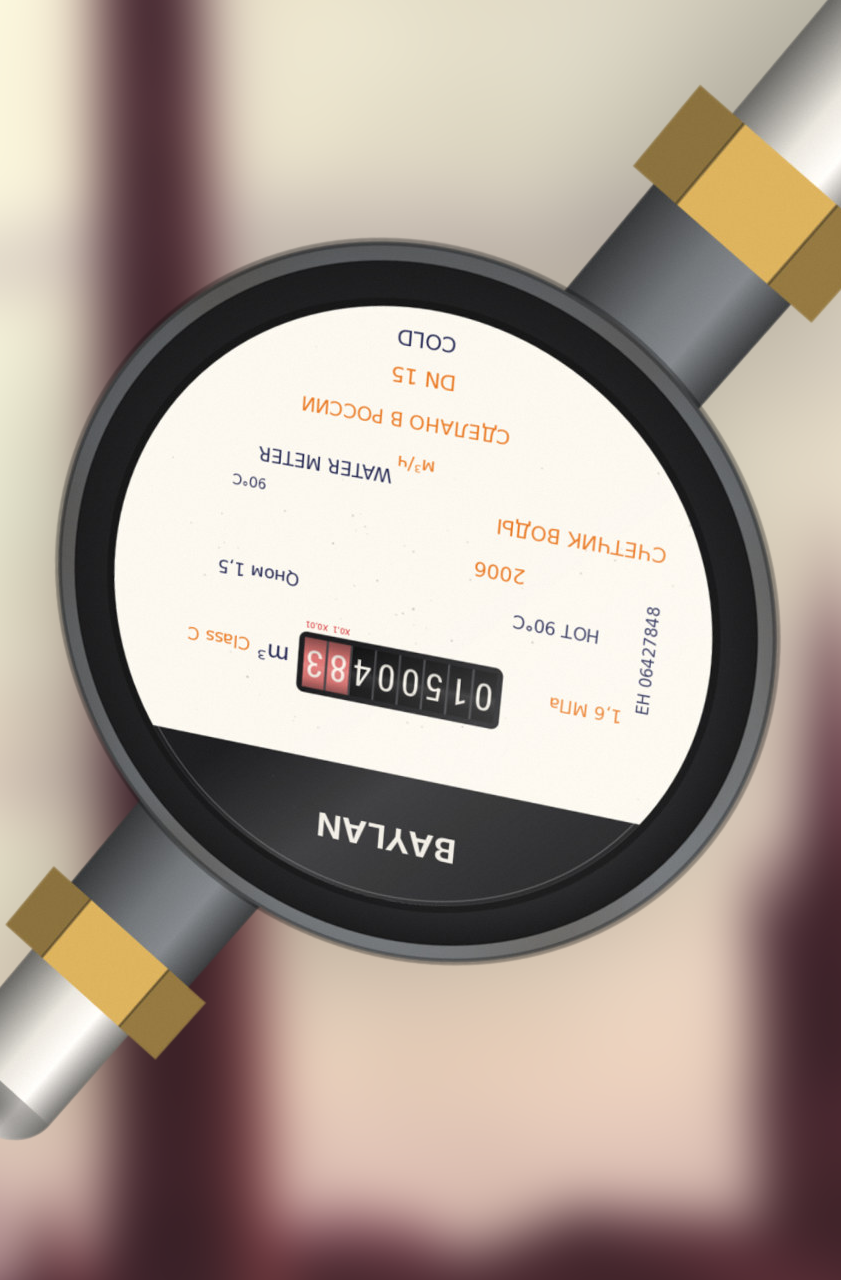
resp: 15004.83,m³
